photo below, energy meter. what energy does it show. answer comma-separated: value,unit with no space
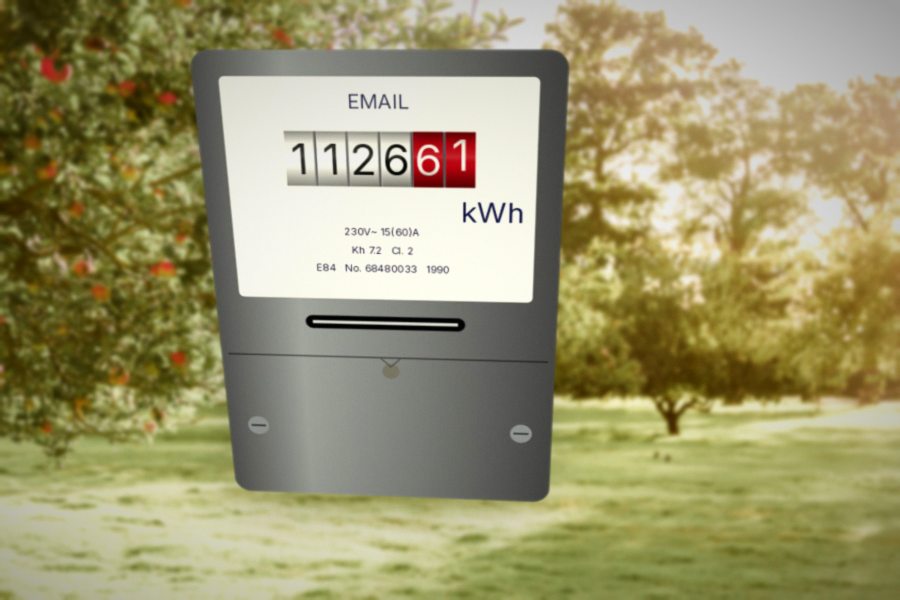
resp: 1126.61,kWh
